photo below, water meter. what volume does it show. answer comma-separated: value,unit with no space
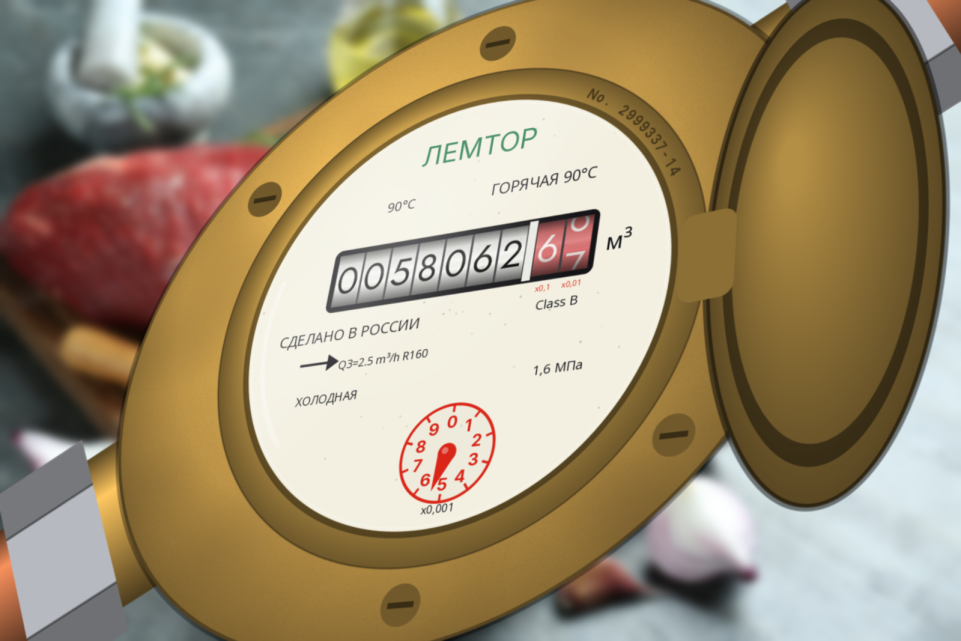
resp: 58062.665,m³
